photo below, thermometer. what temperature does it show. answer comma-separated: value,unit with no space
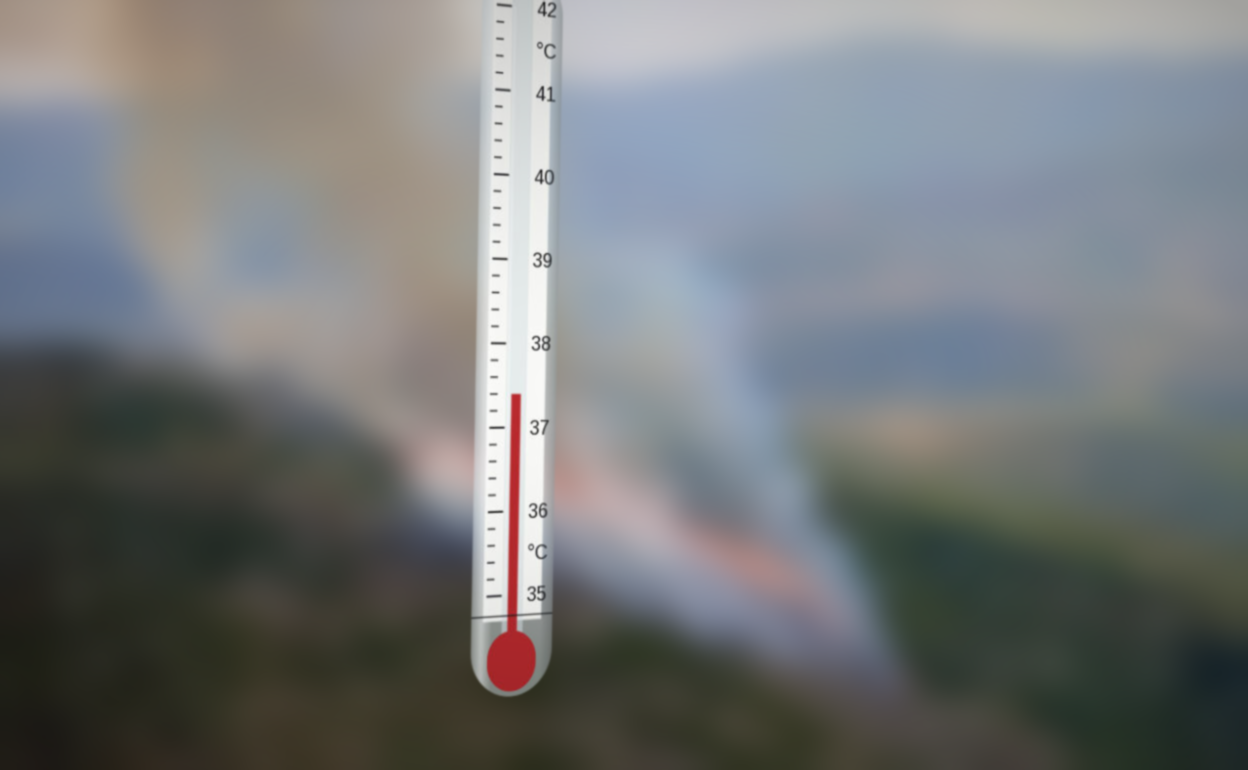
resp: 37.4,°C
